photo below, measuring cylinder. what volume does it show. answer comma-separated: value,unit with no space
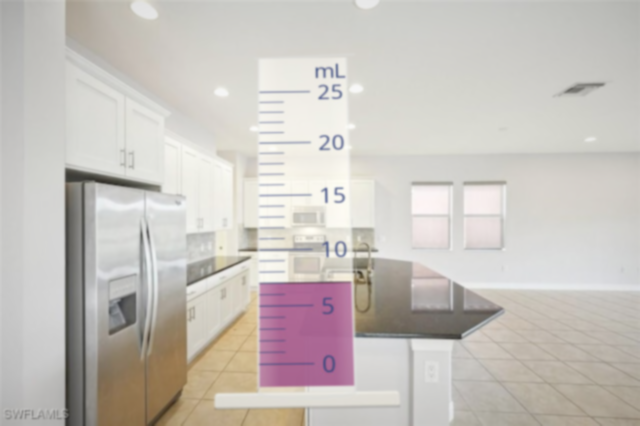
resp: 7,mL
